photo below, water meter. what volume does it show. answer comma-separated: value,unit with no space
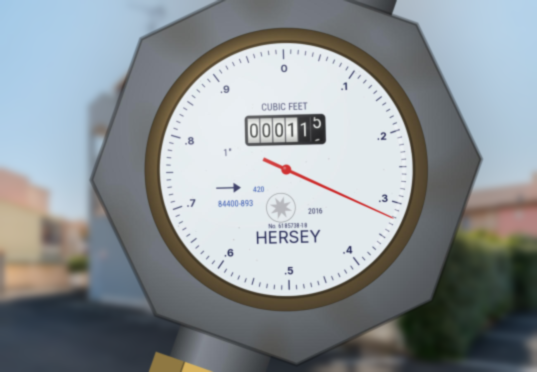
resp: 115.32,ft³
